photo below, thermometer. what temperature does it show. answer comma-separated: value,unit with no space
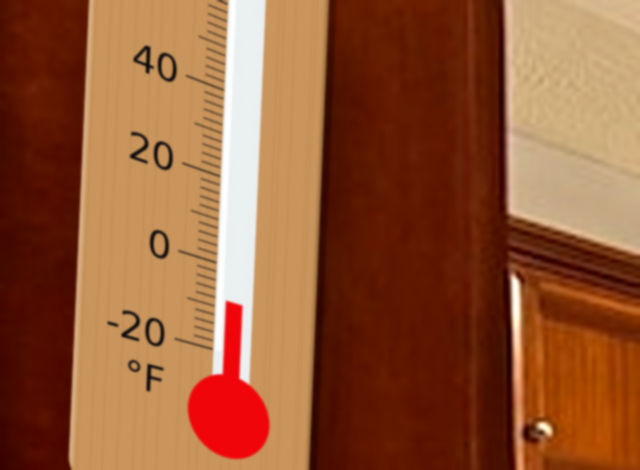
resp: -8,°F
